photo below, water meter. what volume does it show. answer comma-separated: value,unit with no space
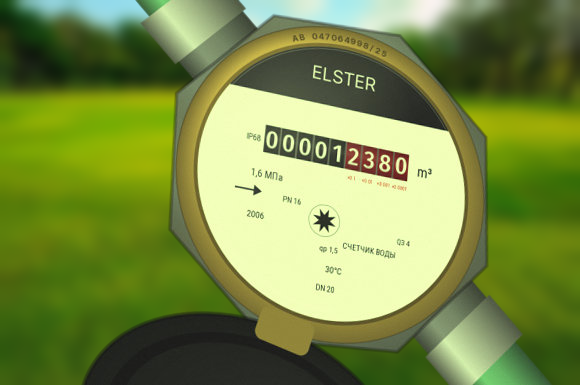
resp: 1.2380,m³
